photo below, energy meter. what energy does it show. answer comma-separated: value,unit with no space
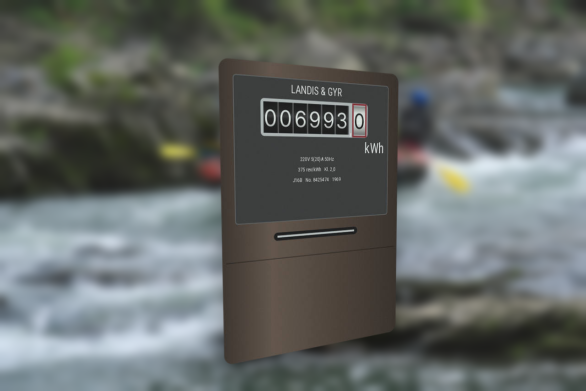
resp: 6993.0,kWh
